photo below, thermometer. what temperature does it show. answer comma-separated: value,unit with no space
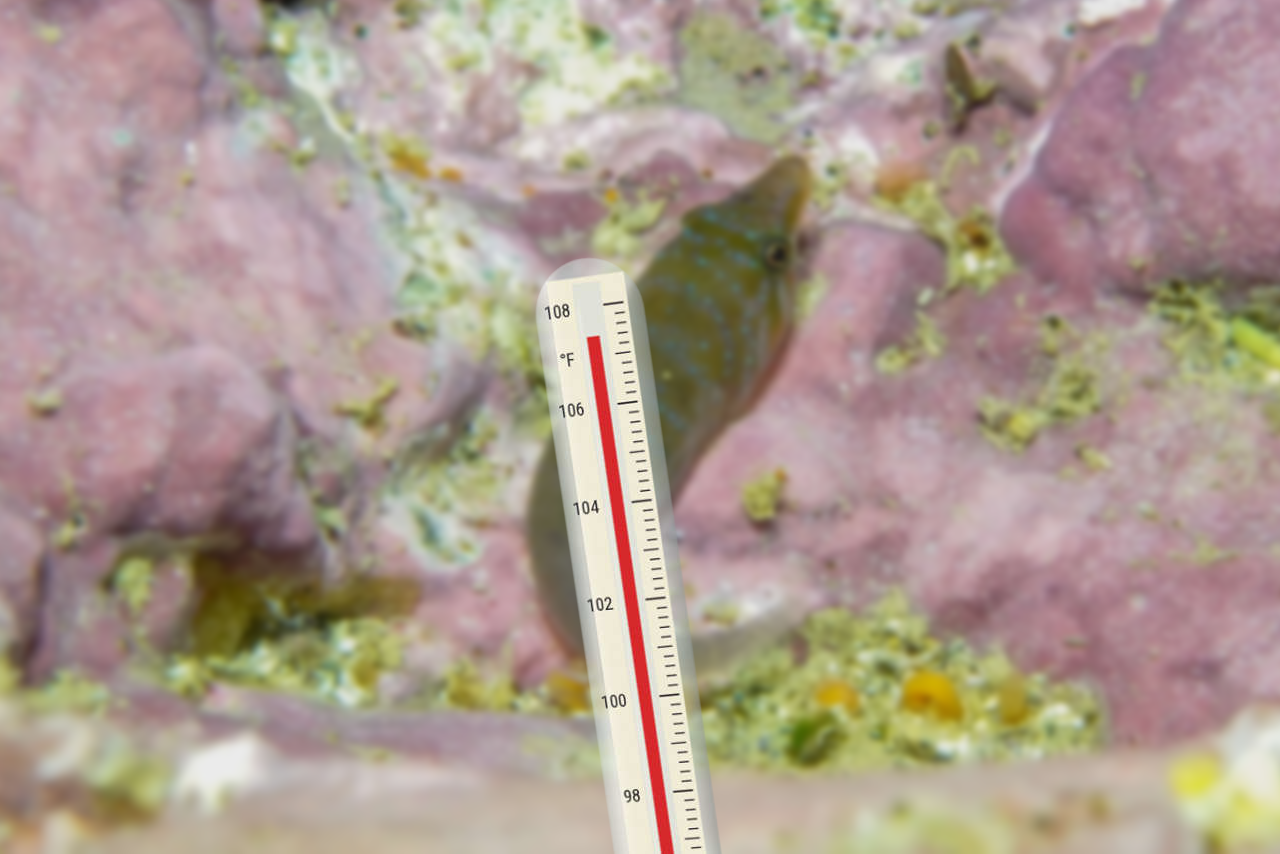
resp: 107.4,°F
